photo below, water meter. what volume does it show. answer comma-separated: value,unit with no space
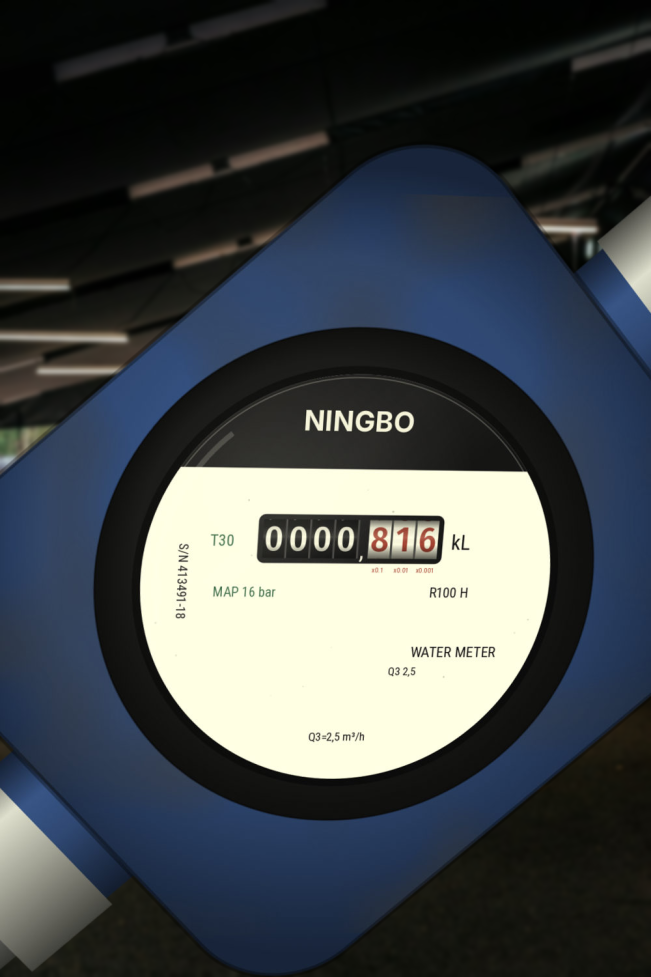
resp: 0.816,kL
